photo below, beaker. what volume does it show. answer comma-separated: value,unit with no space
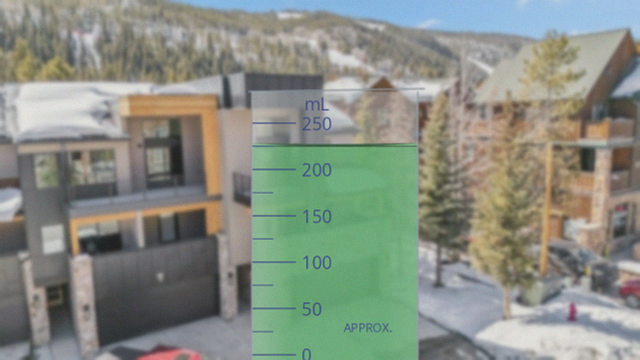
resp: 225,mL
